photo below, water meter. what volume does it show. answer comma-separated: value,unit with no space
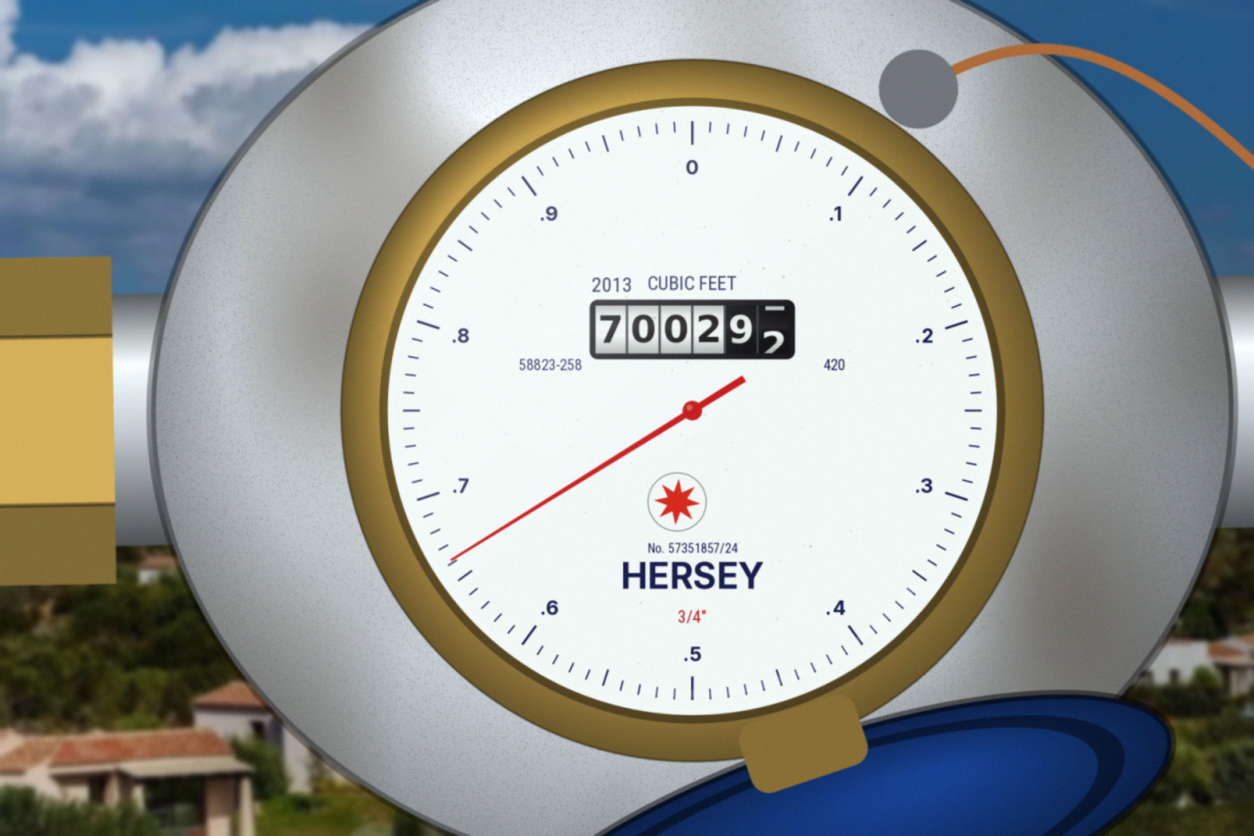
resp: 700291.66,ft³
